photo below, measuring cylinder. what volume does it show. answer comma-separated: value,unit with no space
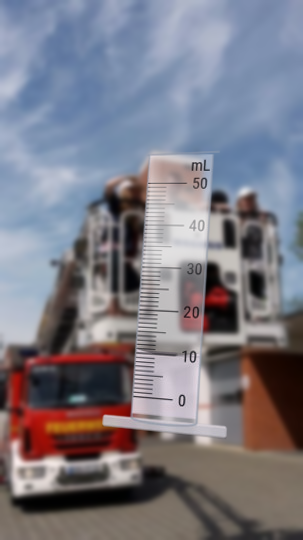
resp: 10,mL
